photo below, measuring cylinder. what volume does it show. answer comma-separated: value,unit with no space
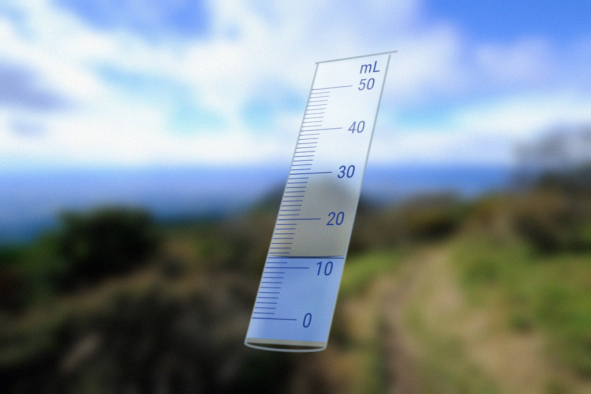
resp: 12,mL
